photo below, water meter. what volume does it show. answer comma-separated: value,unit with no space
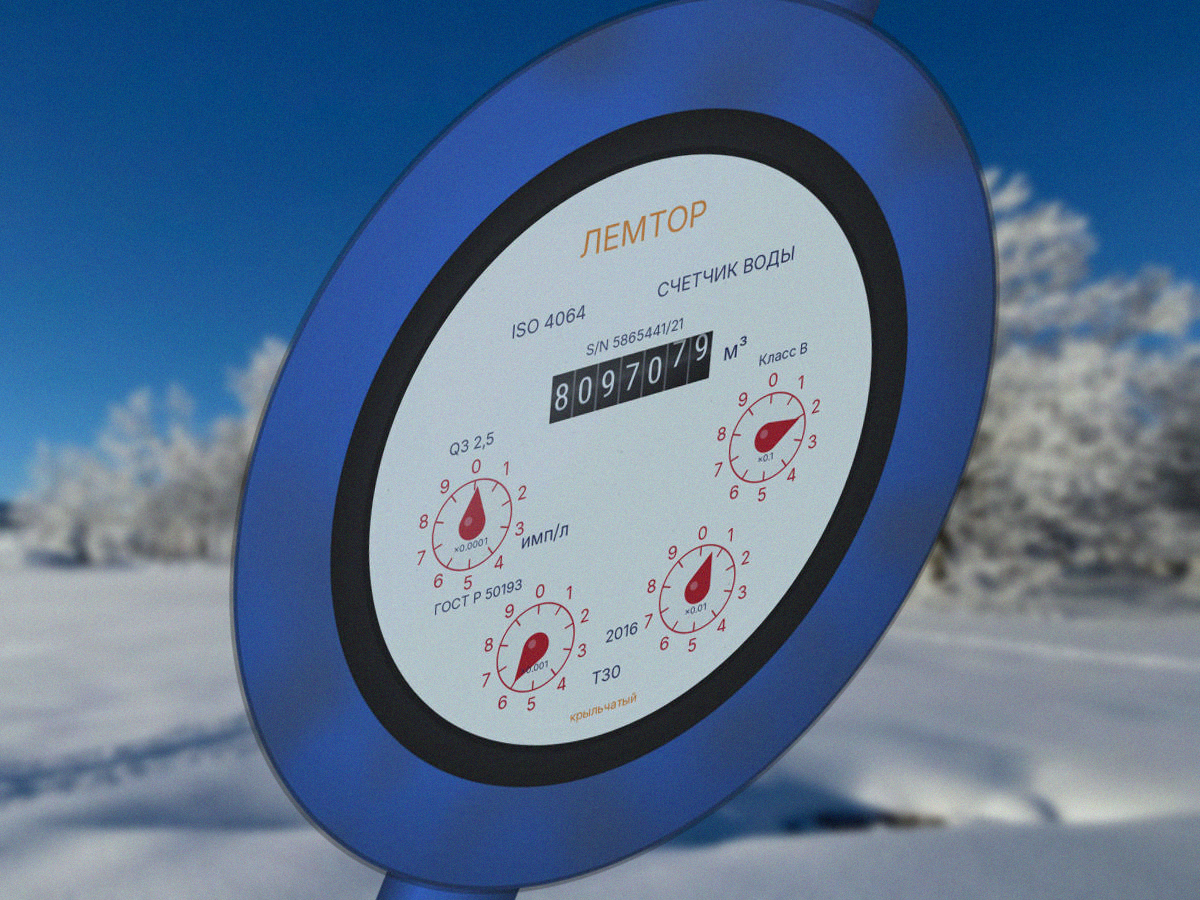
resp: 8097079.2060,m³
